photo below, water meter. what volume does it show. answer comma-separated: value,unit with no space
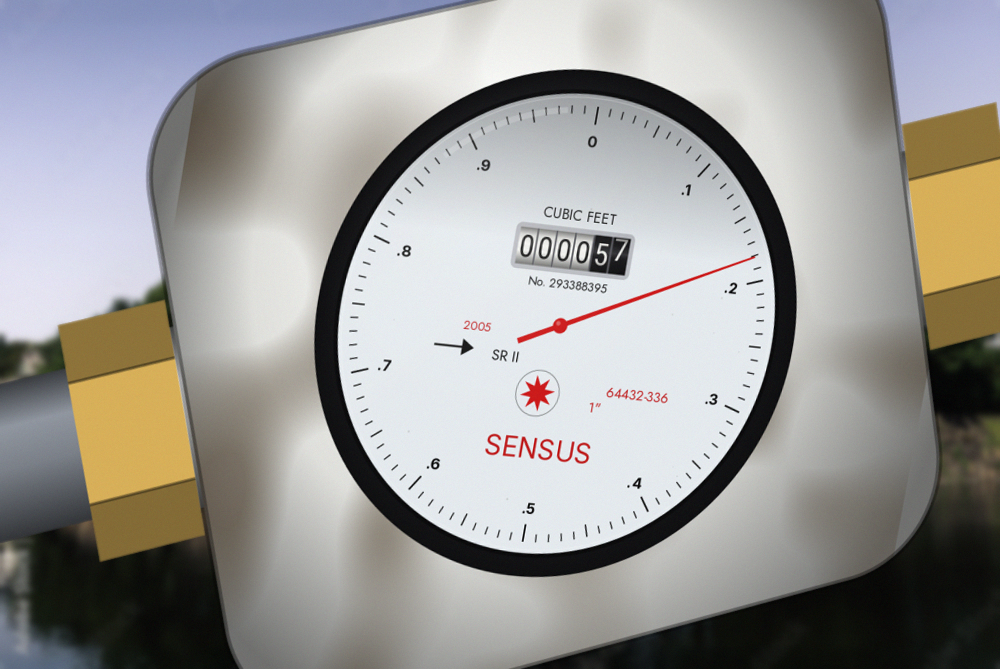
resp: 57.18,ft³
